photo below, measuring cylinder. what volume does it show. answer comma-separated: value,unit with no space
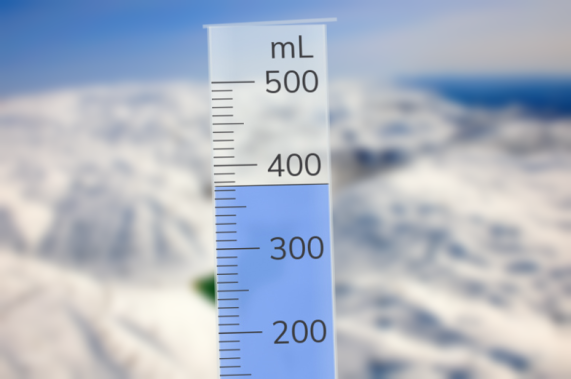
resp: 375,mL
